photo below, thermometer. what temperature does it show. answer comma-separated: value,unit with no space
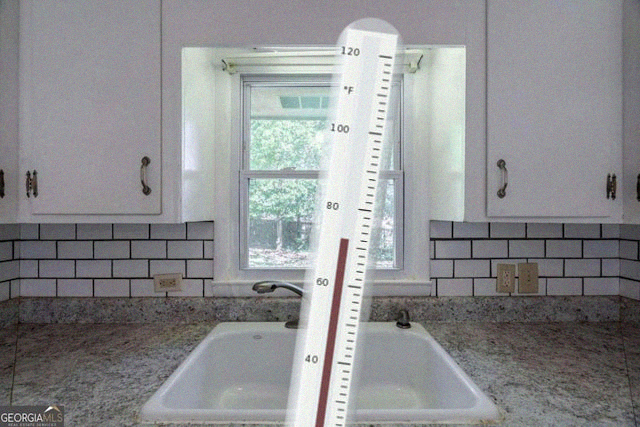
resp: 72,°F
